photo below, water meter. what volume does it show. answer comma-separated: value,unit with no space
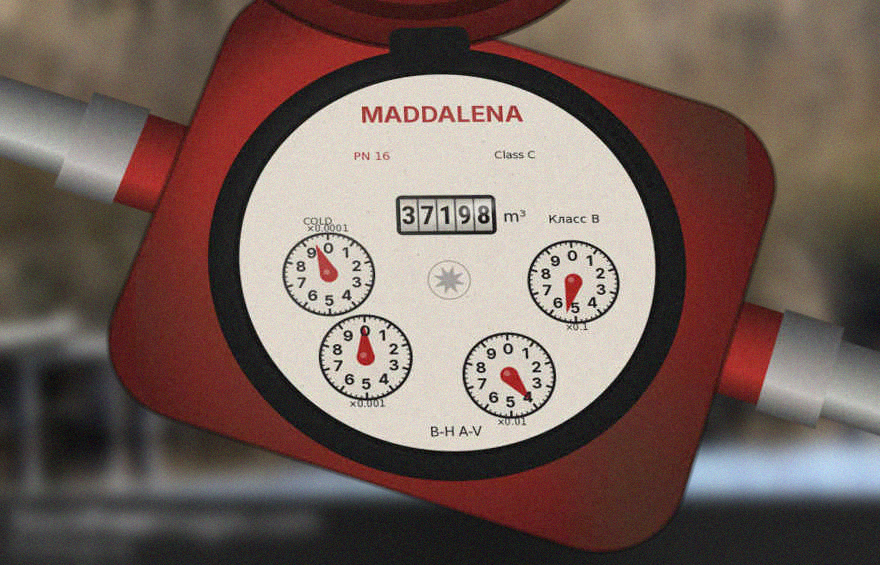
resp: 37198.5399,m³
